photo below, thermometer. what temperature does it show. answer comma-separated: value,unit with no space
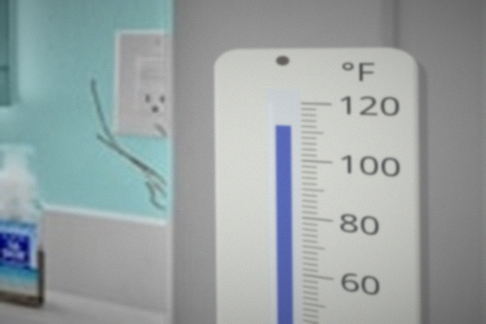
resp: 112,°F
